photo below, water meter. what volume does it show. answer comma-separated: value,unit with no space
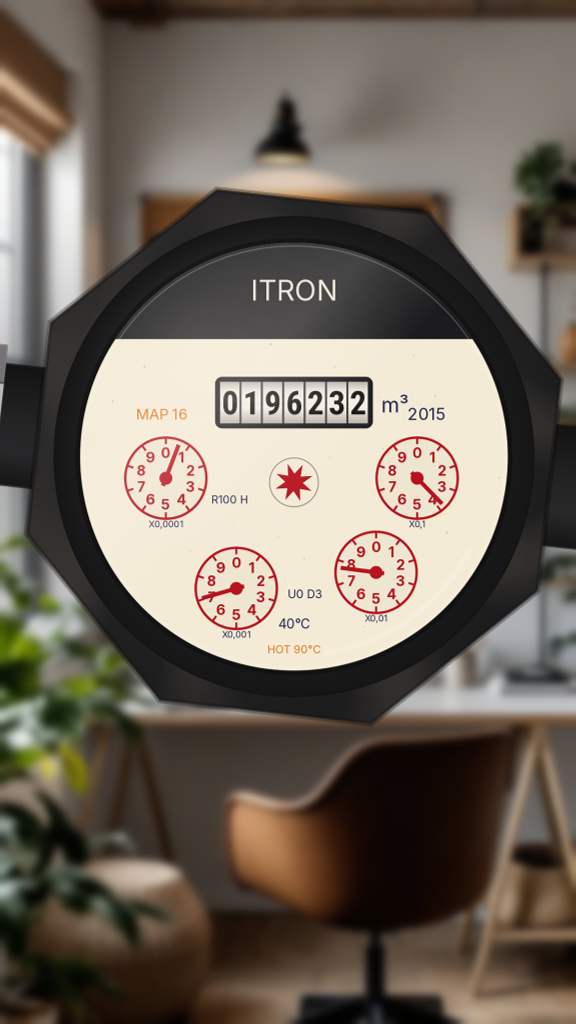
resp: 196232.3770,m³
